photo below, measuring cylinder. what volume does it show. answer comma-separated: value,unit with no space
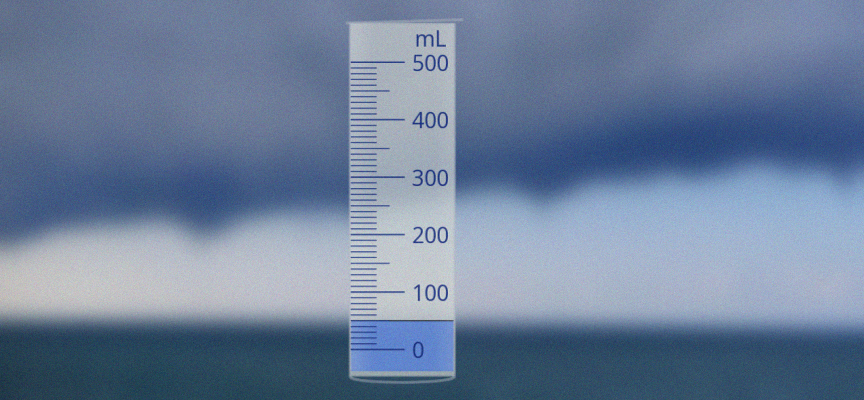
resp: 50,mL
